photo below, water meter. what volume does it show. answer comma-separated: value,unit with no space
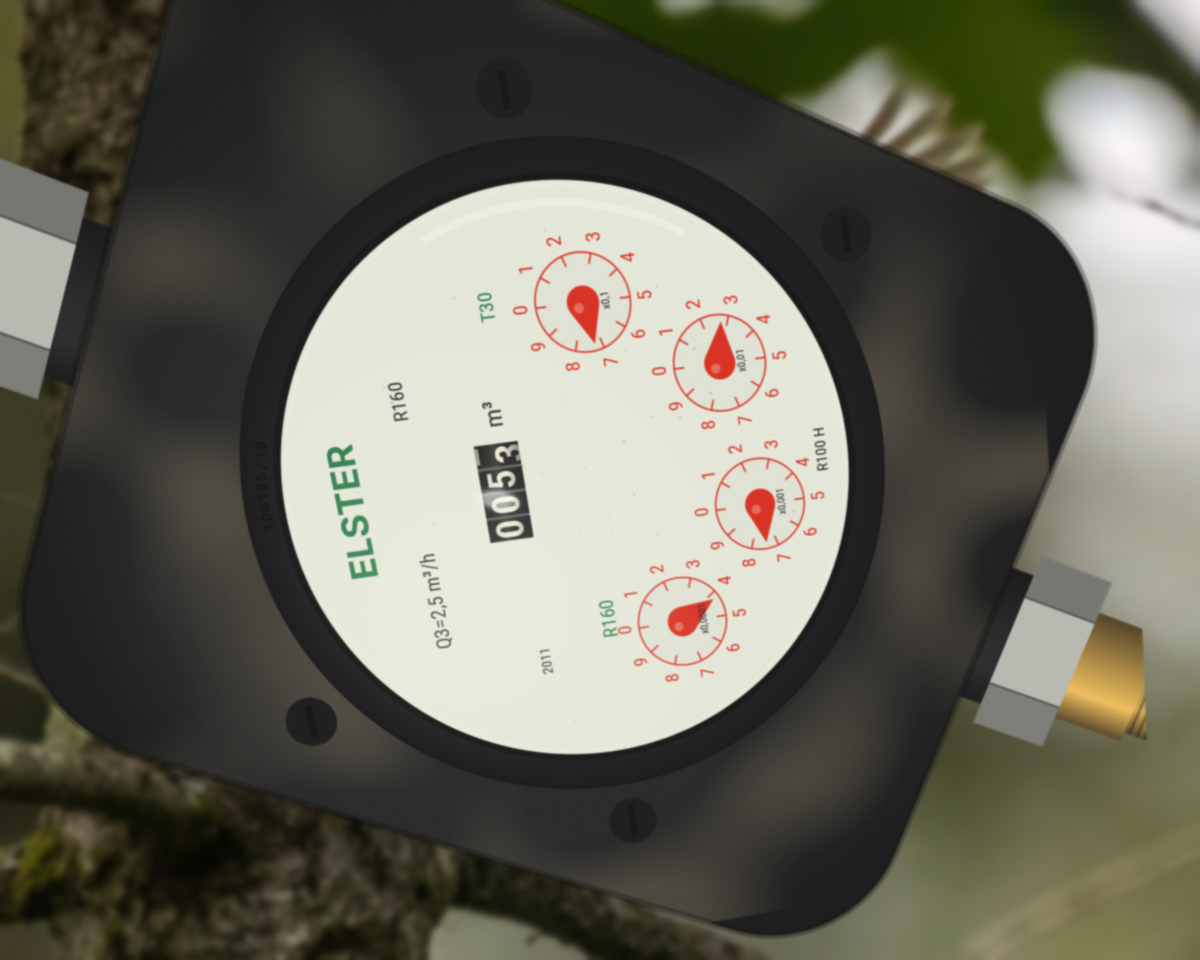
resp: 52.7274,m³
